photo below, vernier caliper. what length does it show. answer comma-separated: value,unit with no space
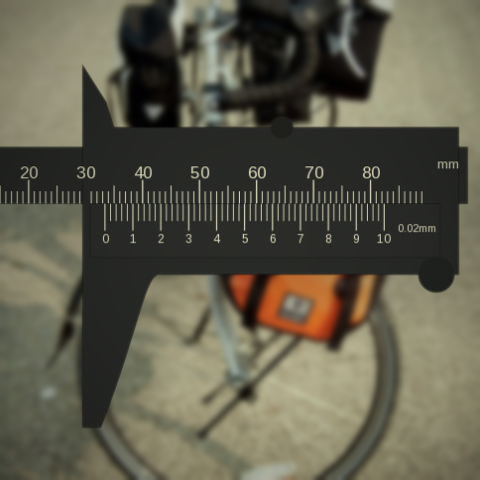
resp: 33.4,mm
